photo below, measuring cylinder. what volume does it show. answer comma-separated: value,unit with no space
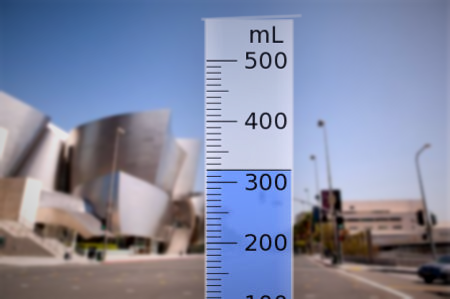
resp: 320,mL
